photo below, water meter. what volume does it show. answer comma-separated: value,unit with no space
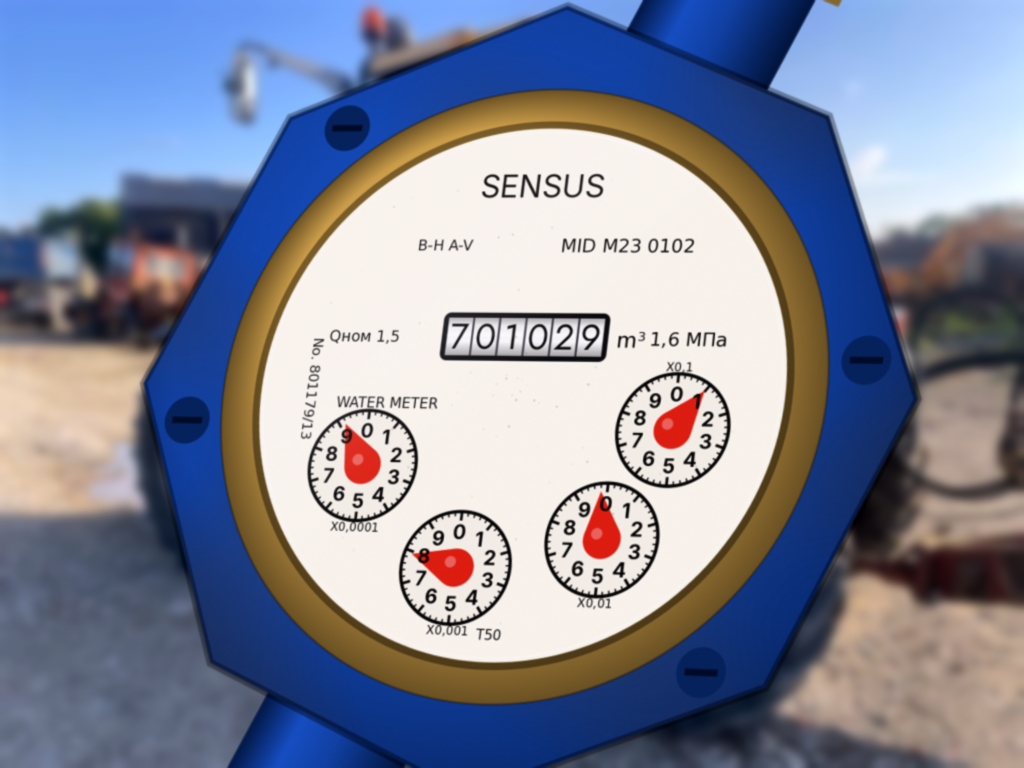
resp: 701029.0979,m³
